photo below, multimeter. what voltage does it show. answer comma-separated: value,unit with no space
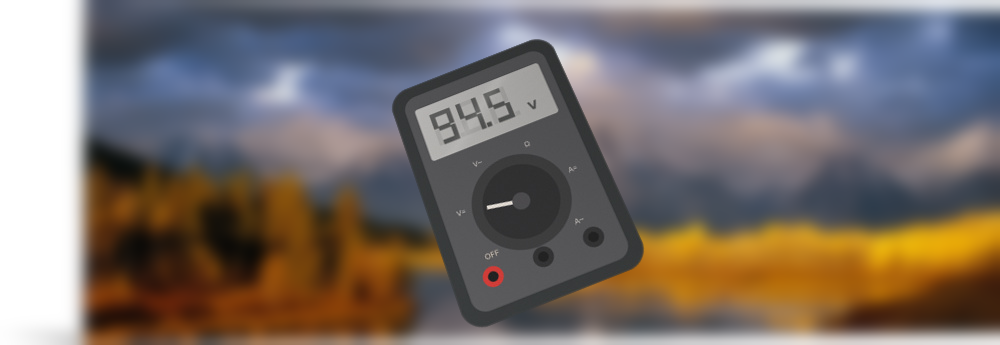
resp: 94.5,V
